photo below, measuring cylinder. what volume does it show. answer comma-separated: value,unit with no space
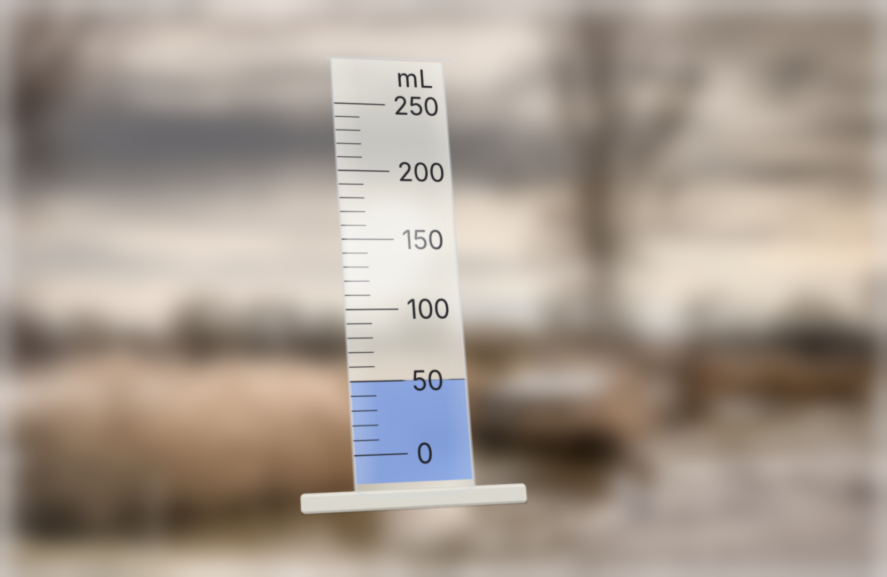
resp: 50,mL
